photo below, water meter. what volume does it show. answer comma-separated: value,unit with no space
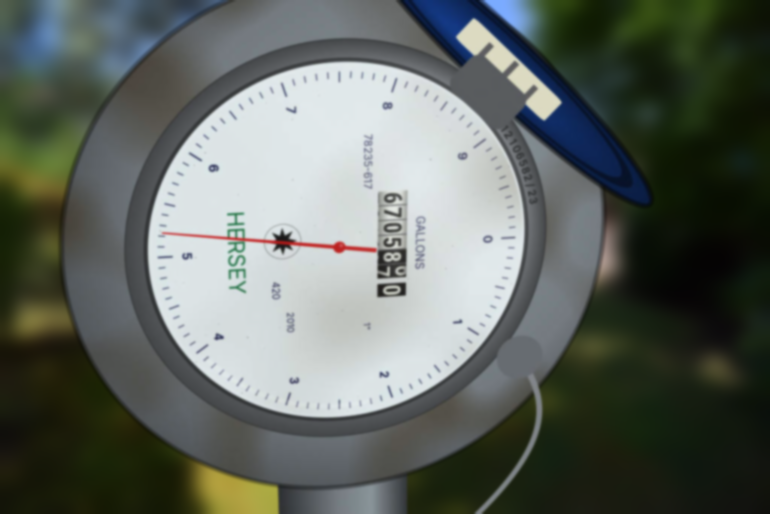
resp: 6705865.2,gal
